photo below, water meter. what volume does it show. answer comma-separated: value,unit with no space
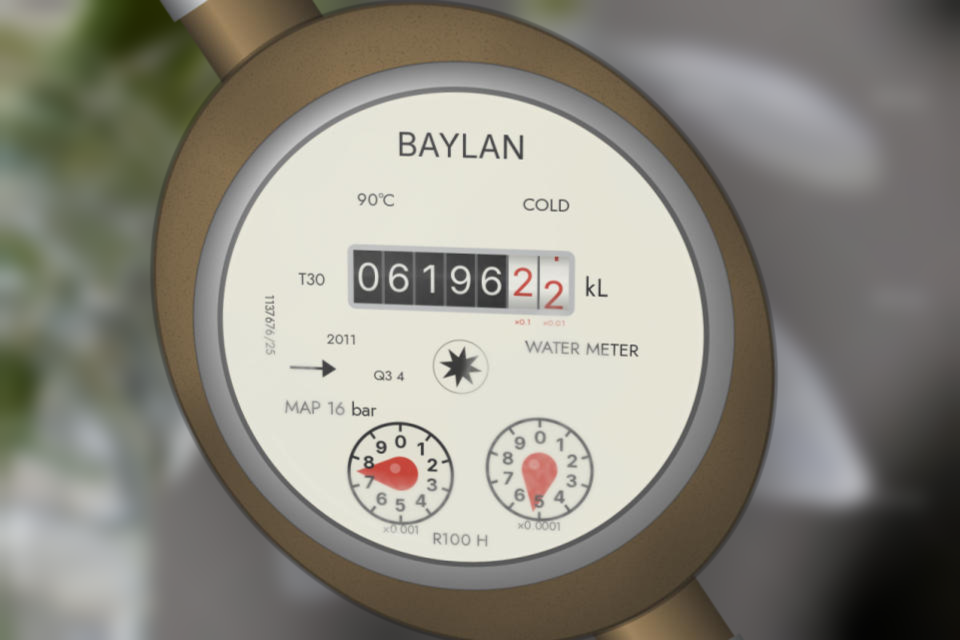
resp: 6196.2175,kL
